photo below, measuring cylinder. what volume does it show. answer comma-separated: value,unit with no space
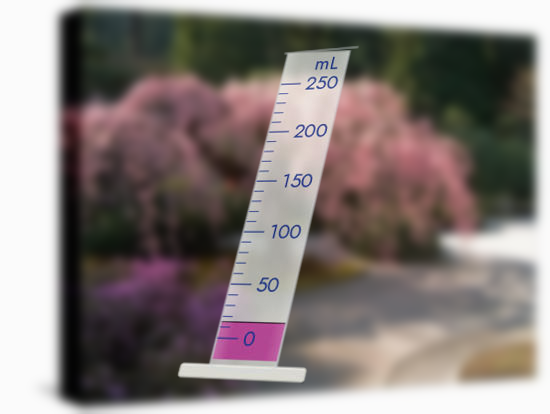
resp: 15,mL
